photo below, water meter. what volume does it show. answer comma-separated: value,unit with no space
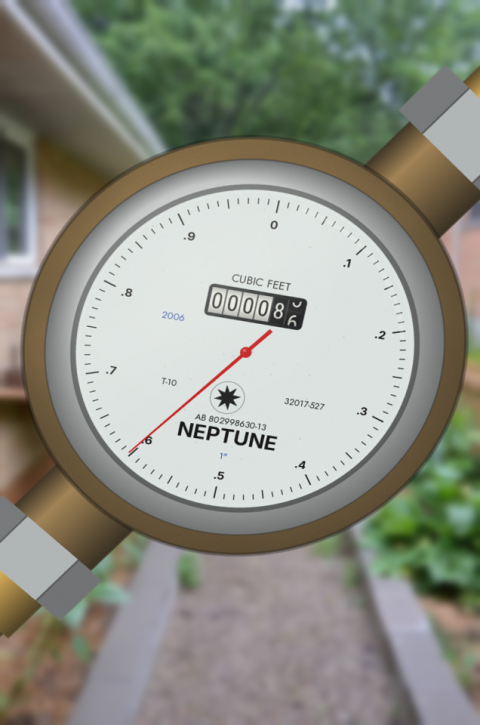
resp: 85.60,ft³
